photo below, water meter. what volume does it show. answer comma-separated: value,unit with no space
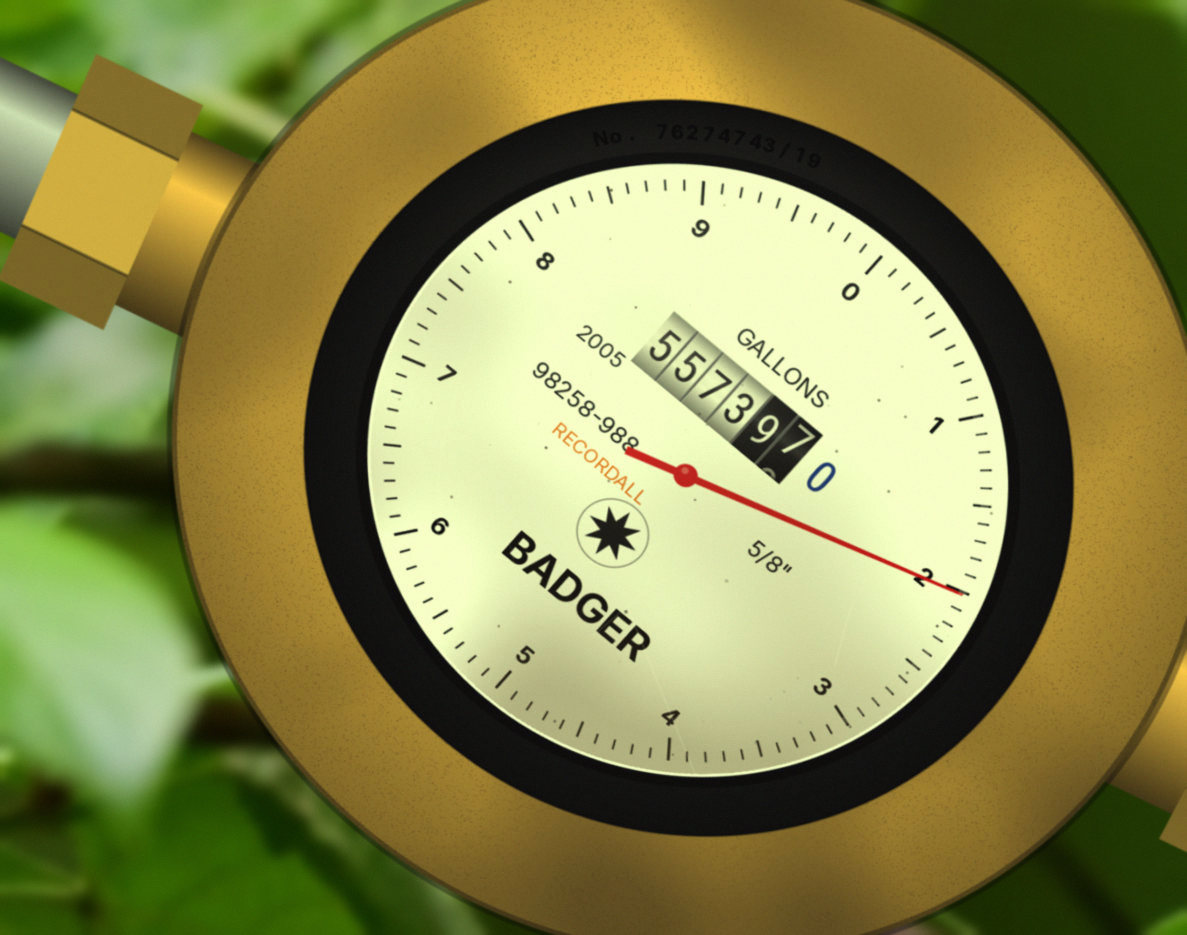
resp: 5573972.0,gal
